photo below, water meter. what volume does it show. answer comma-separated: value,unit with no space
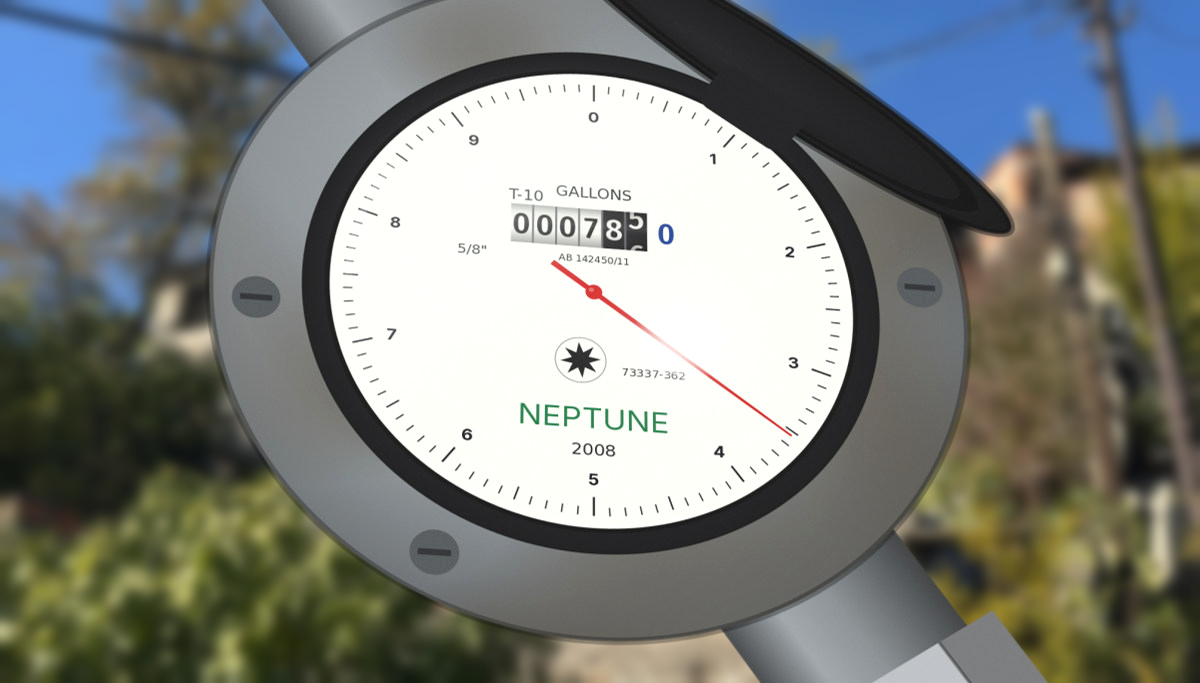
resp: 7853.5,gal
